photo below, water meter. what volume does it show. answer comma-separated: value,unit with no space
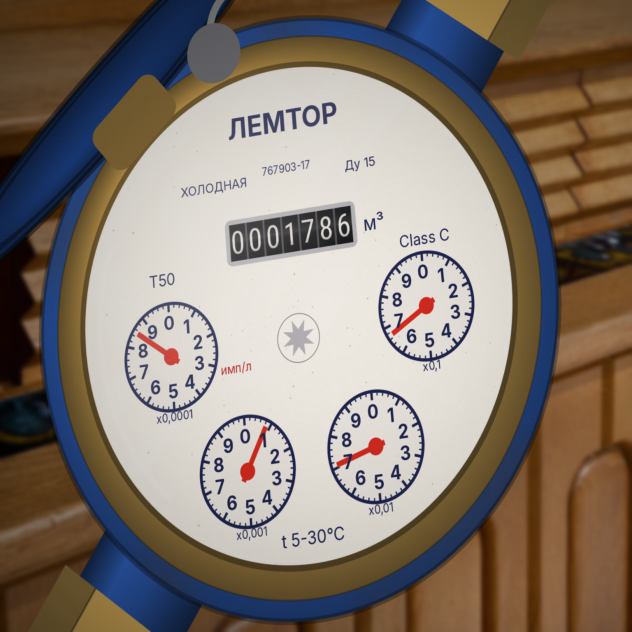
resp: 1786.6708,m³
